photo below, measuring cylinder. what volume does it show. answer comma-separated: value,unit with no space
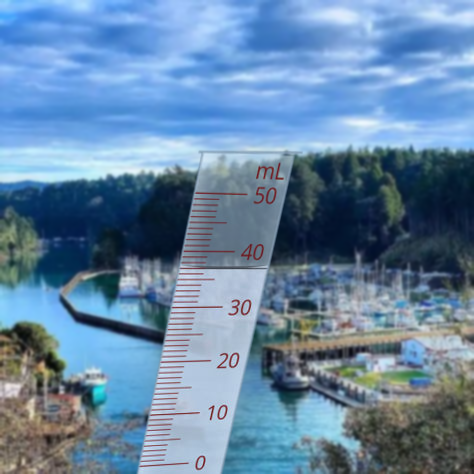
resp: 37,mL
